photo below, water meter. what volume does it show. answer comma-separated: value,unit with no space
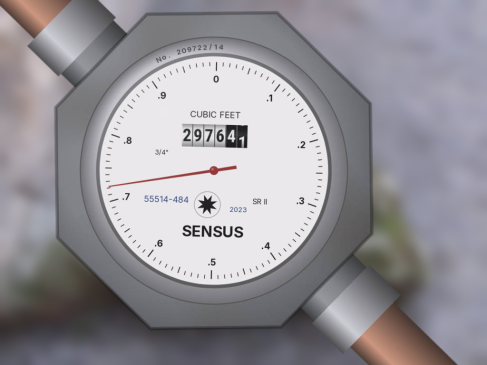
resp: 297640.72,ft³
